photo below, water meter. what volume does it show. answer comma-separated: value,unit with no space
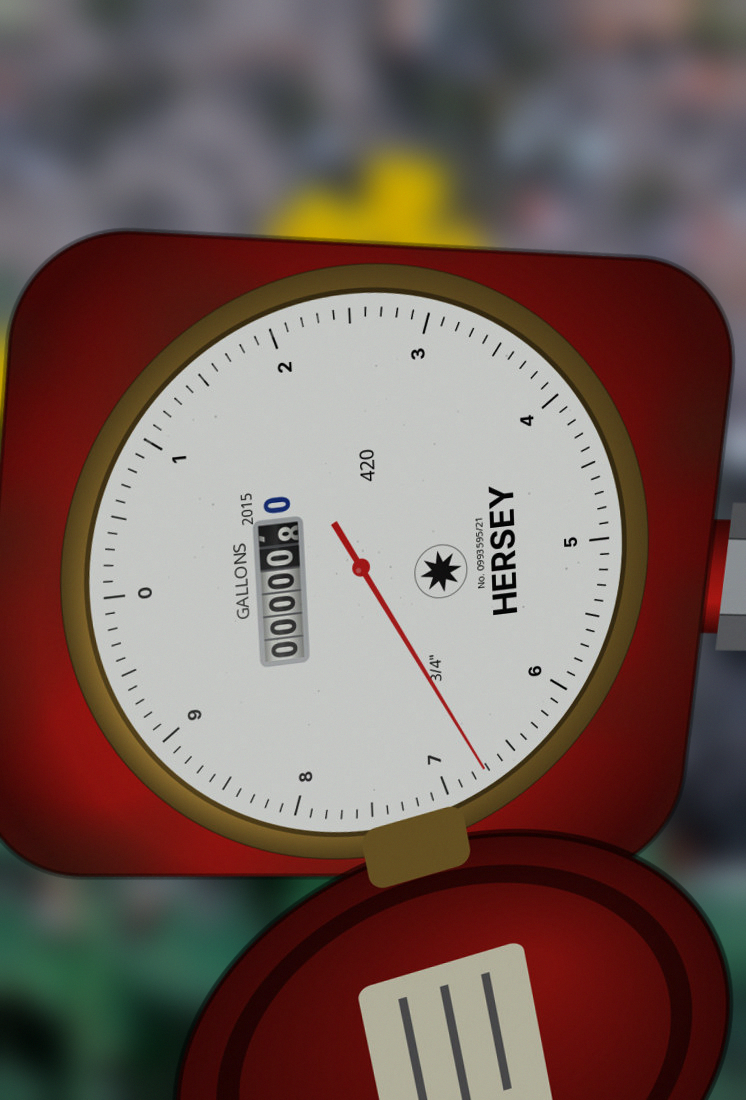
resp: 76.7,gal
